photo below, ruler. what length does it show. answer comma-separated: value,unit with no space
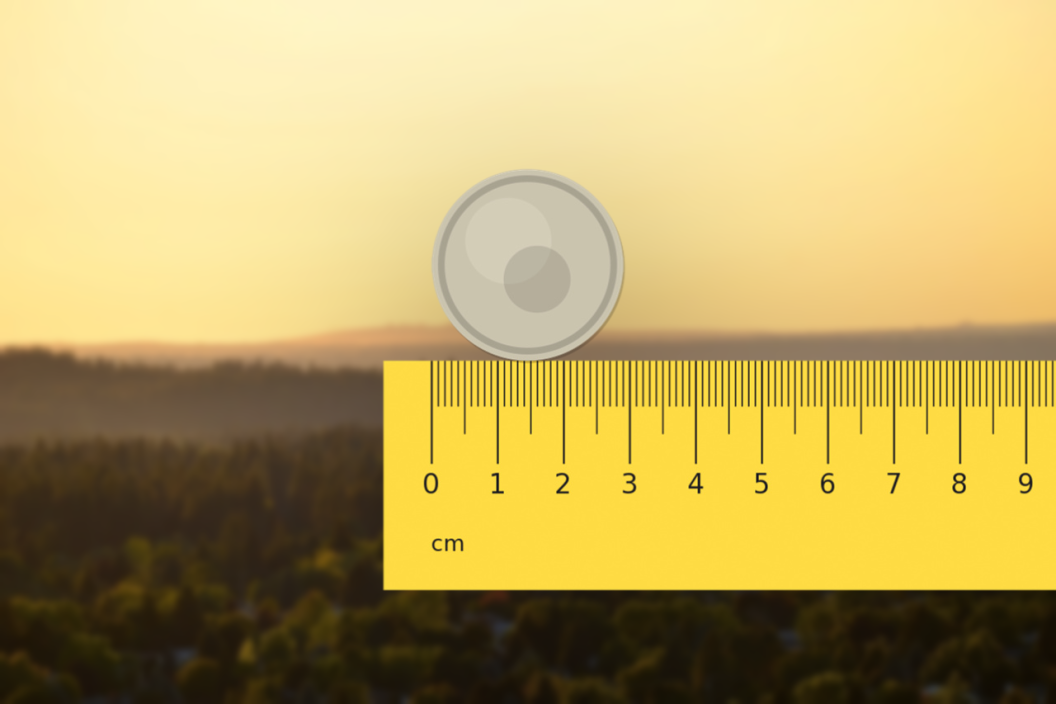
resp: 2.9,cm
